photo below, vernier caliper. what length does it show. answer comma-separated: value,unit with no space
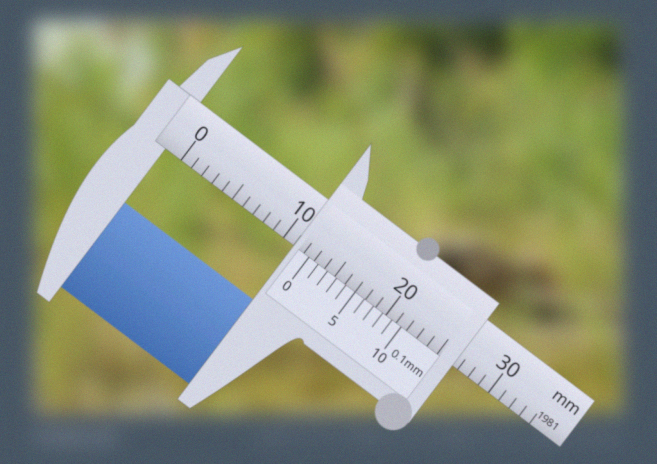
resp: 12.5,mm
